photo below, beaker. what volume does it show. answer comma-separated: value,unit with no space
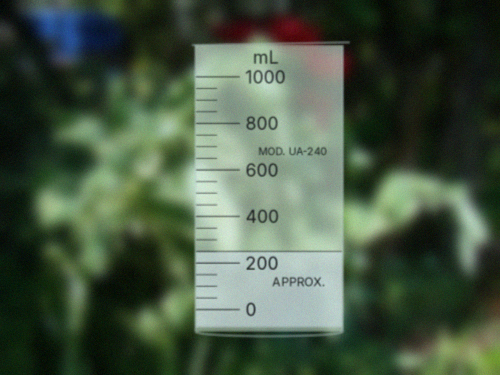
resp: 250,mL
